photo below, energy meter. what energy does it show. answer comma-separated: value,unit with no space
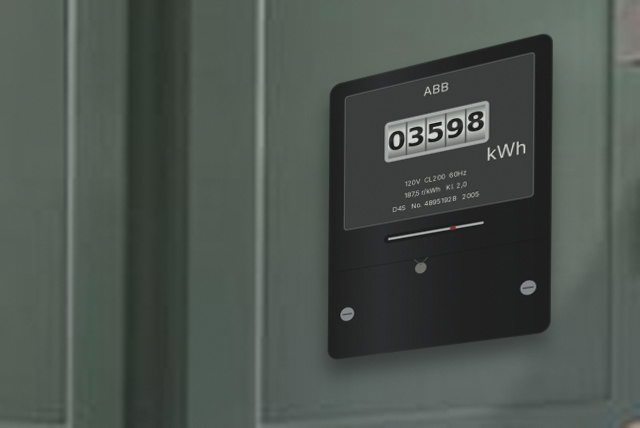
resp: 3598,kWh
